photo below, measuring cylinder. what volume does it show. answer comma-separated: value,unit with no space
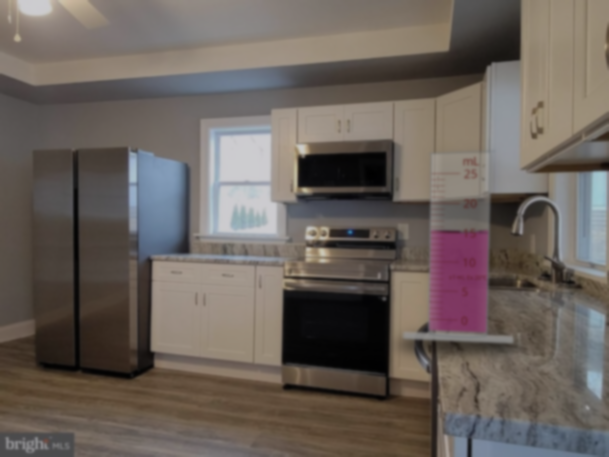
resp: 15,mL
